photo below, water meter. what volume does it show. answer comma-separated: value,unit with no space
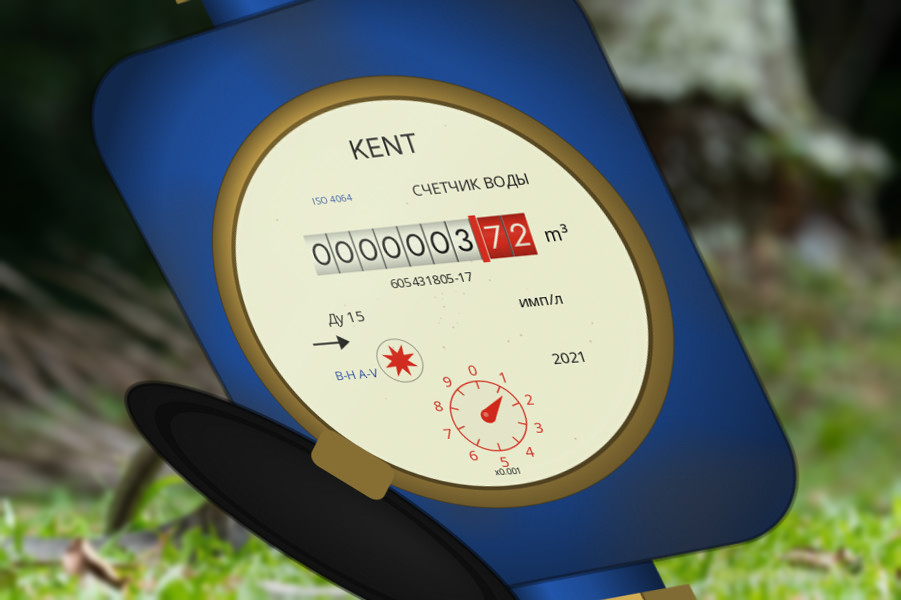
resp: 3.721,m³
